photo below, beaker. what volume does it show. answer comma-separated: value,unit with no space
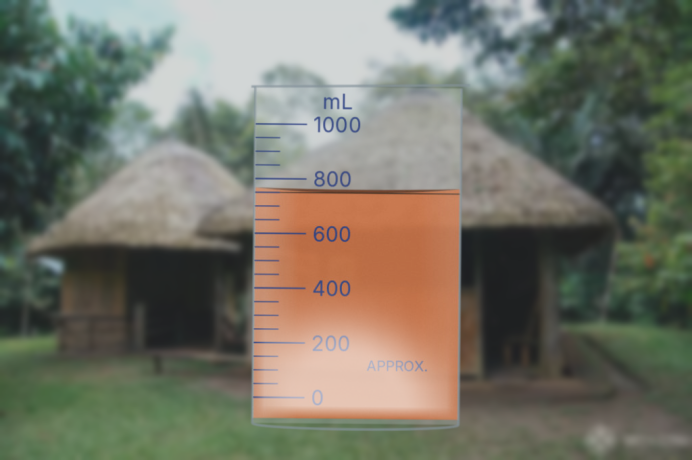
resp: 750,mL
